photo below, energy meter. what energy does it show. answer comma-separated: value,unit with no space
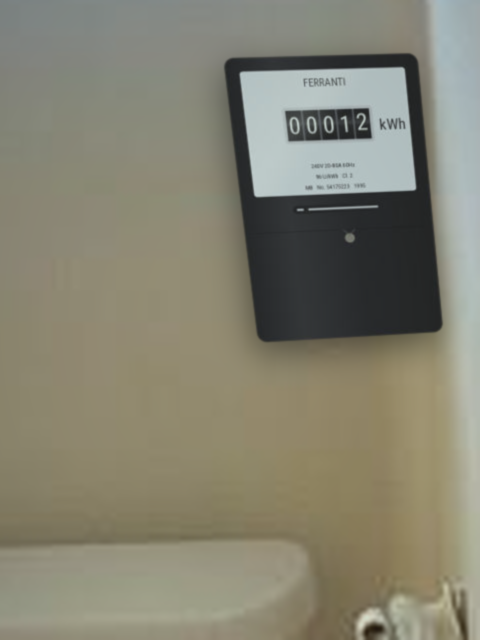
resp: 12,kWh
